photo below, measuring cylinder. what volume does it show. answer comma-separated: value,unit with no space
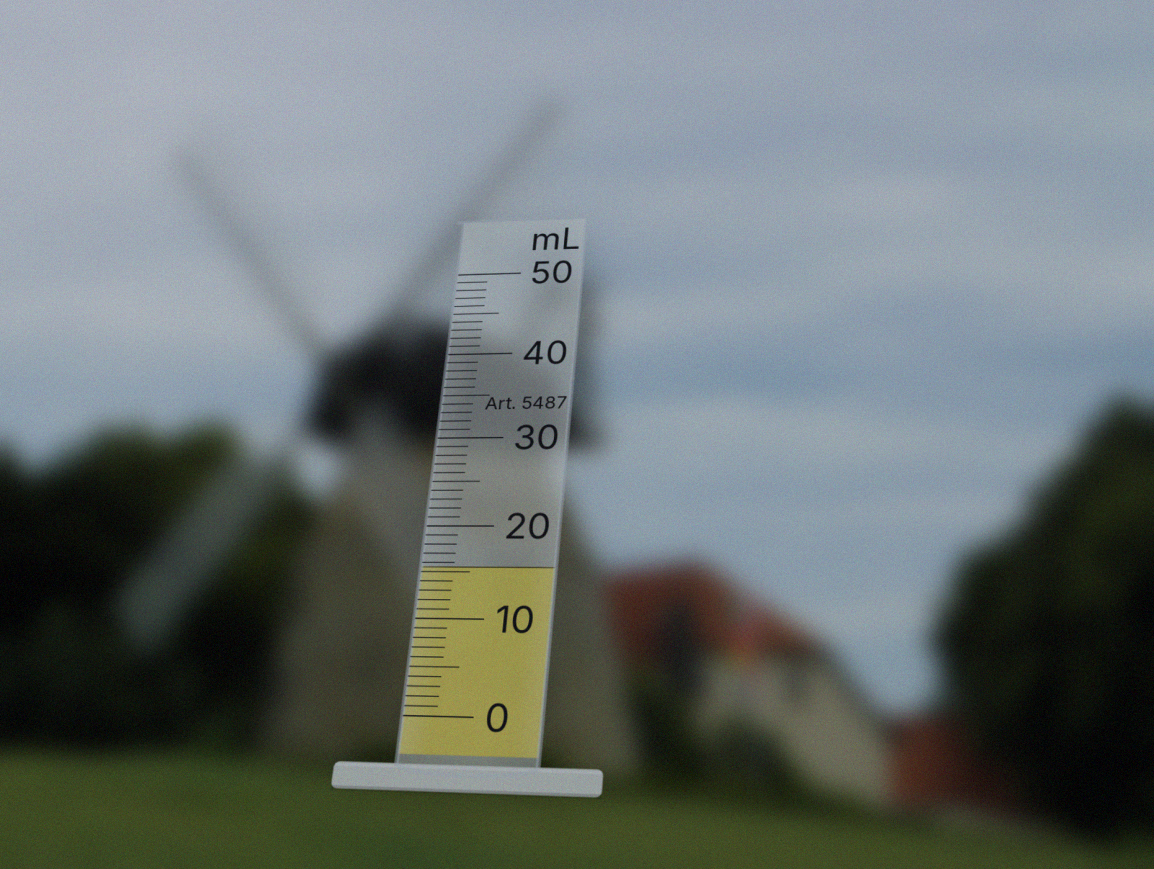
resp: 15.5,mL
